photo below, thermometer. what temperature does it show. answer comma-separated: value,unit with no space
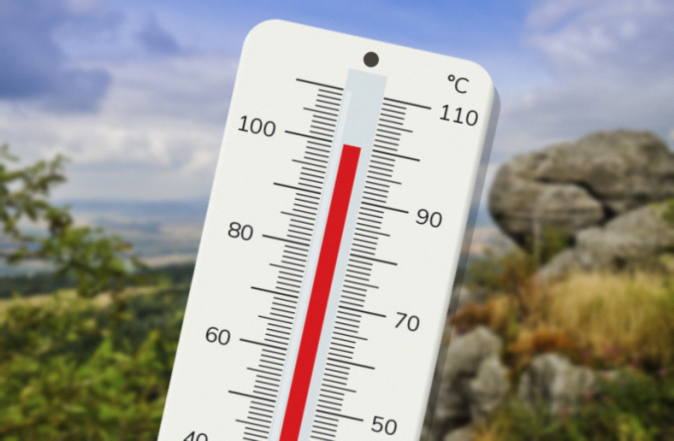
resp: 100,°C
